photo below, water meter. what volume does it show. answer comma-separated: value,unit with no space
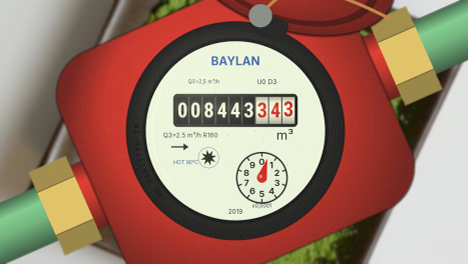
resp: 8443.3430,m³
